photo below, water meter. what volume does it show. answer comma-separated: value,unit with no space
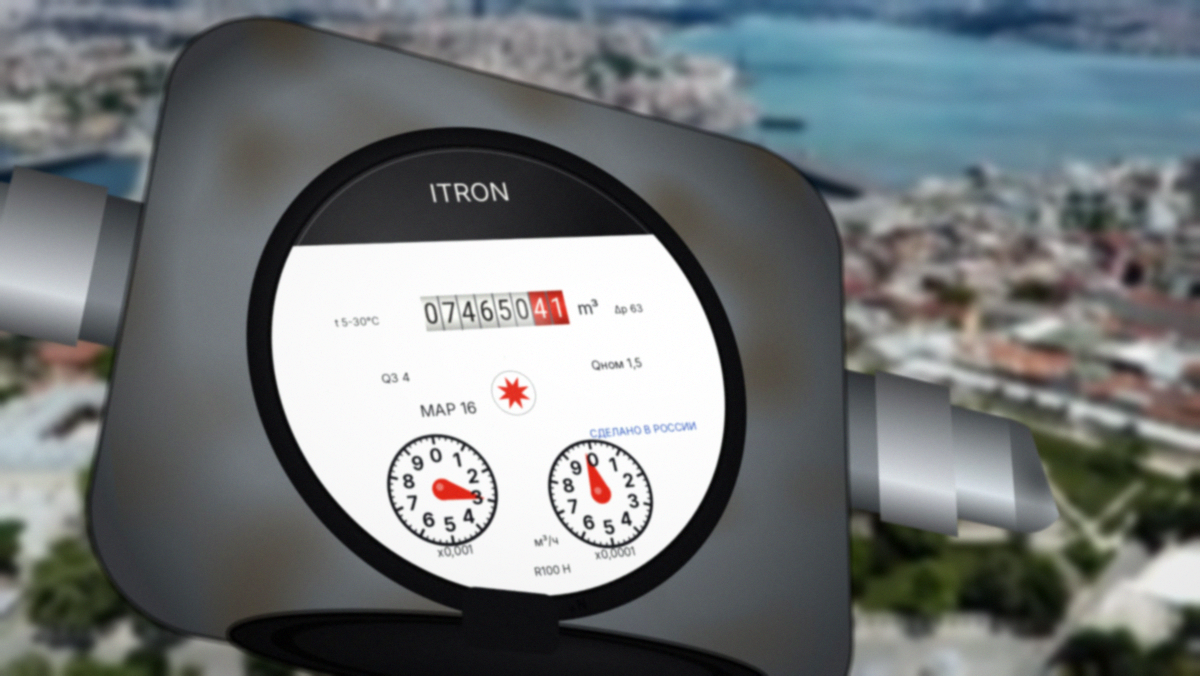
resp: 74650.4129,m³
